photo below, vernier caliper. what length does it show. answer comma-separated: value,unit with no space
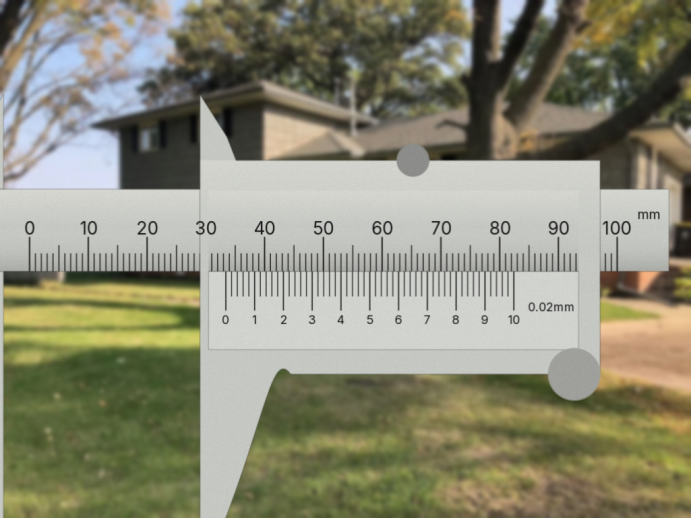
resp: 33.4,mm
